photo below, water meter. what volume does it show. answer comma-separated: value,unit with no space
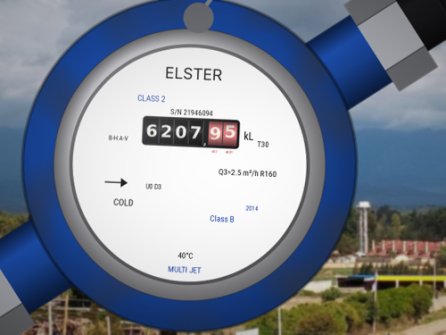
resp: 6207.95,kL
